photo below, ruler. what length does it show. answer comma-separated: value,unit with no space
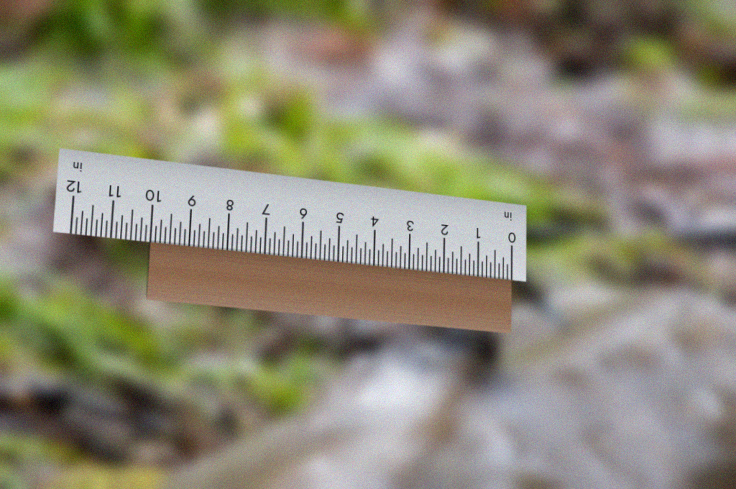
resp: 10,in
